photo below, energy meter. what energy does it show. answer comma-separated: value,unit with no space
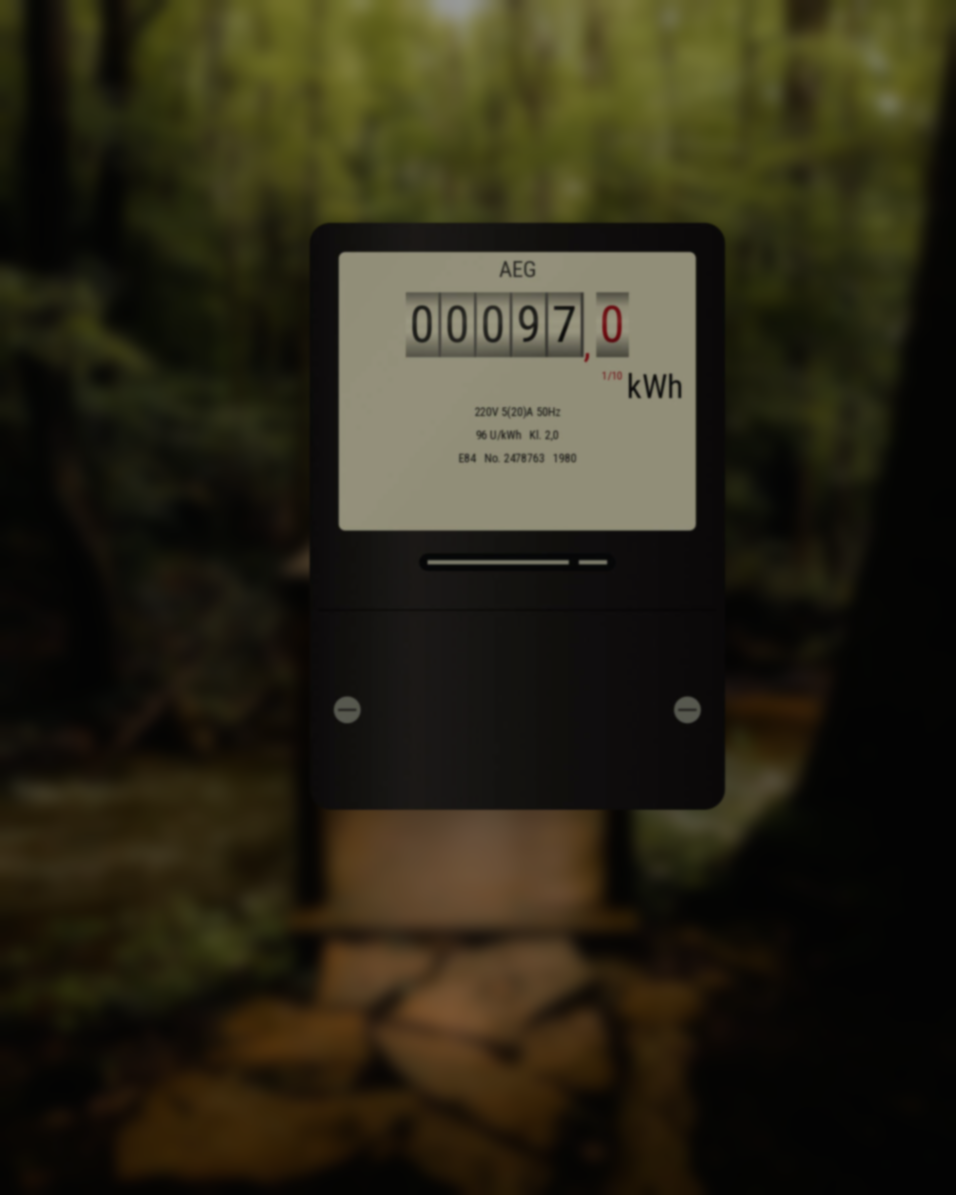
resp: 97.0,kWh
